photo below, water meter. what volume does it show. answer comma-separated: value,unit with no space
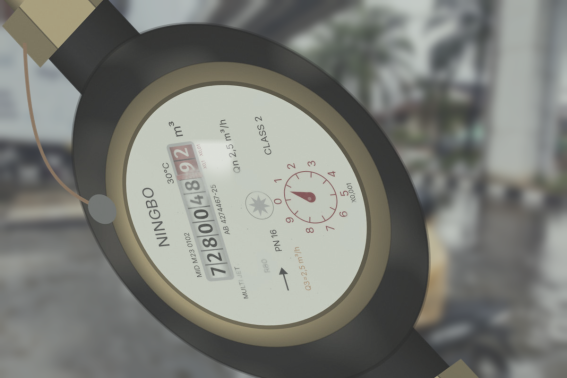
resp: 7280048.920,m³
